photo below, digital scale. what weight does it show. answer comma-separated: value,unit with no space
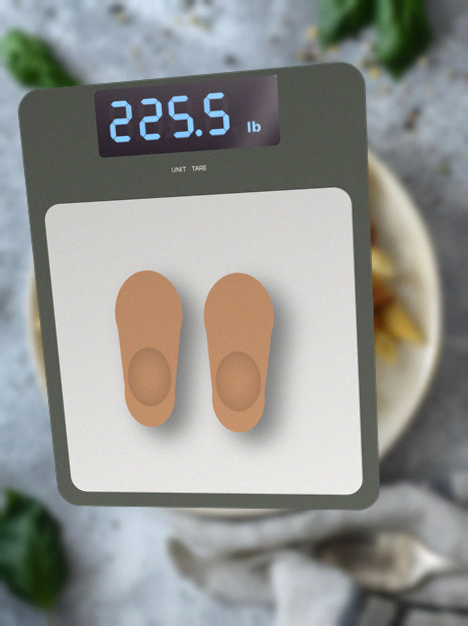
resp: 225.5,lb
